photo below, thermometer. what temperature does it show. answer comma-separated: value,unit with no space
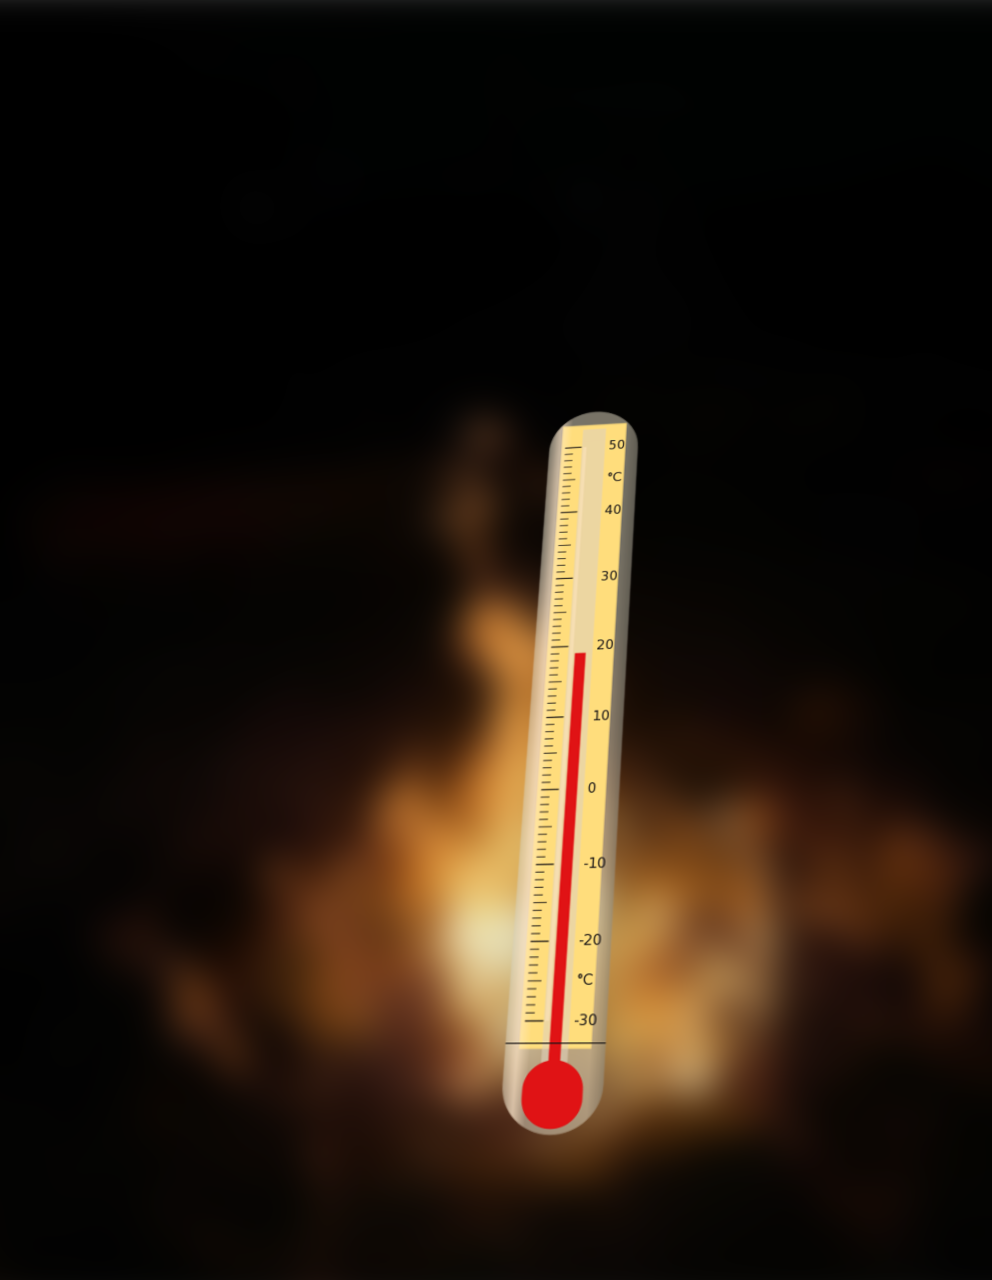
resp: 19,°C
